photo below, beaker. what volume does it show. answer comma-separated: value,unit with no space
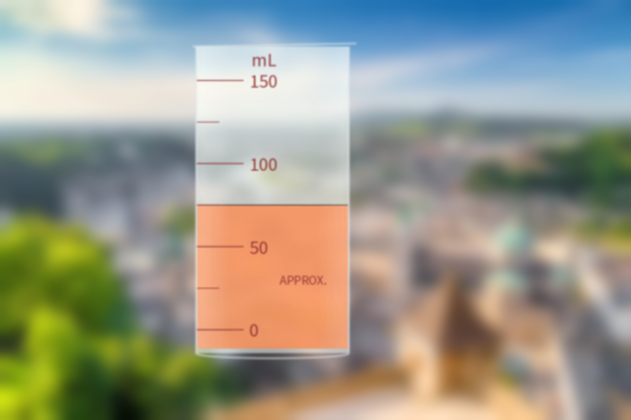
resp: 75,mL
